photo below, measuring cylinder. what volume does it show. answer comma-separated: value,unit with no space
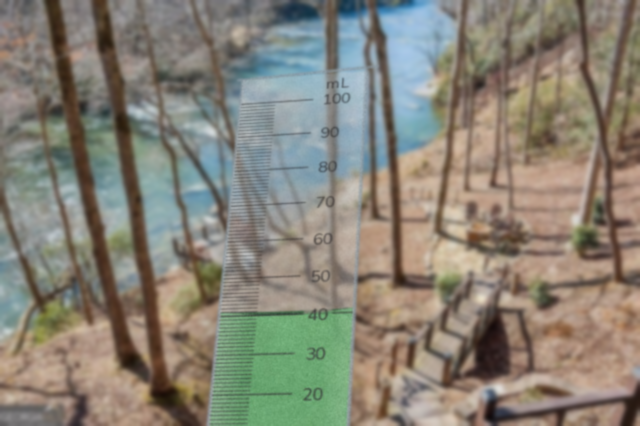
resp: 40,mL
